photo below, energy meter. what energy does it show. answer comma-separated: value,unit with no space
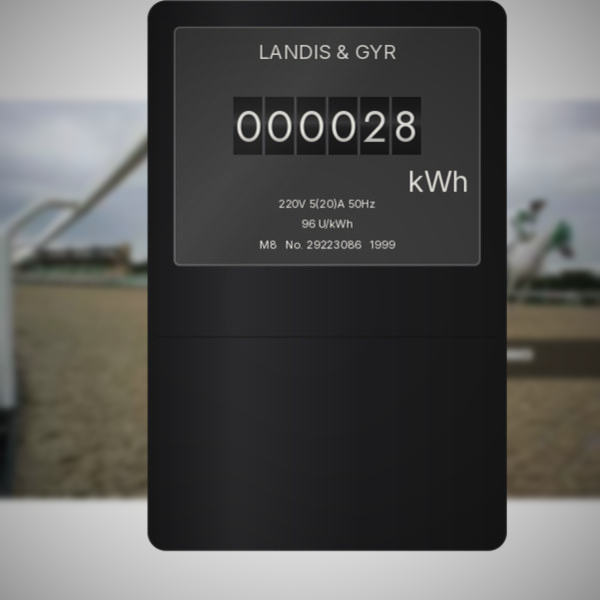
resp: 28,kWh
